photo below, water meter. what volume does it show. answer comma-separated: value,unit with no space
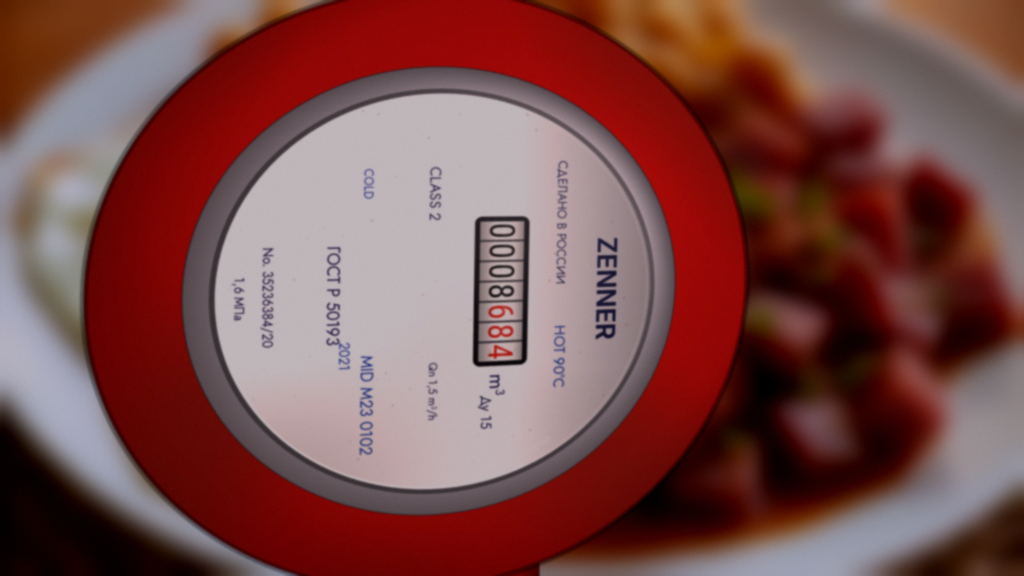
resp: 8.684,m³
